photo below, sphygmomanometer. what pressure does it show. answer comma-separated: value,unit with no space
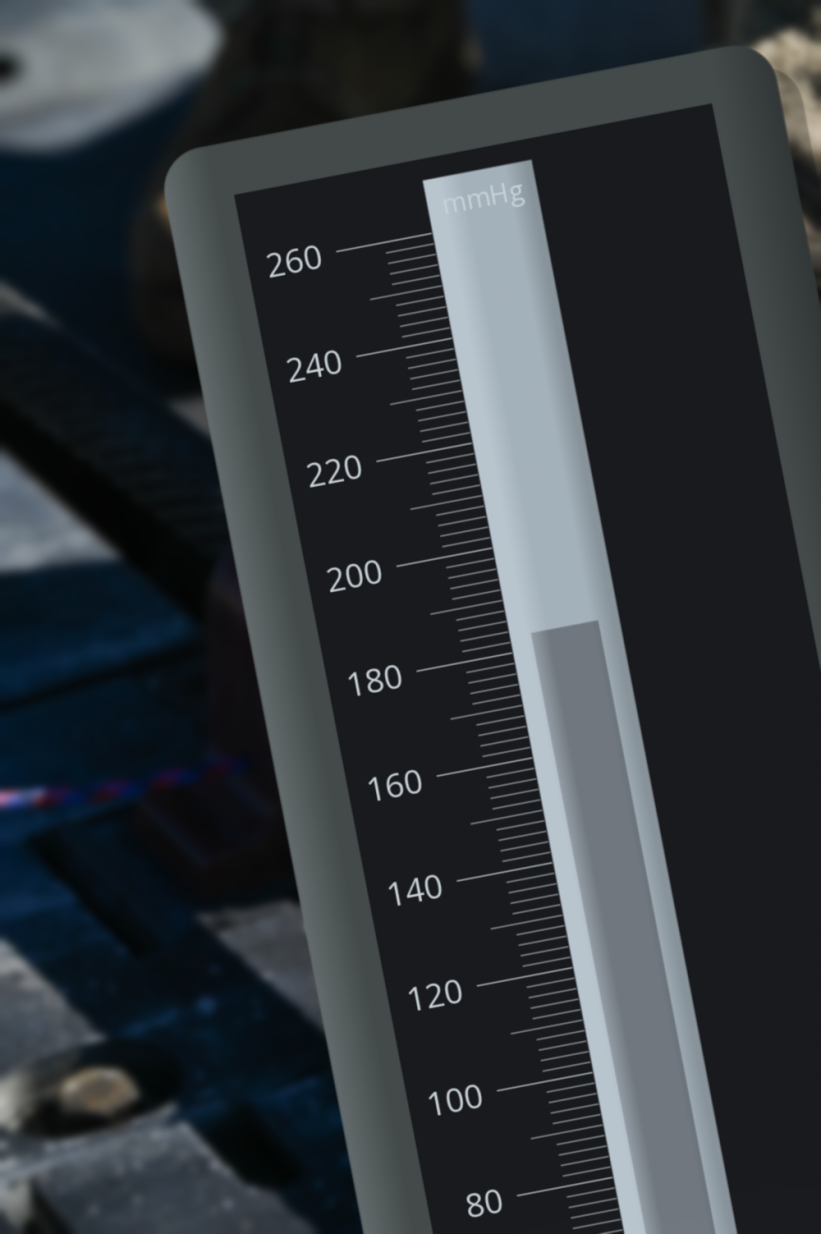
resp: 183,mmHg
